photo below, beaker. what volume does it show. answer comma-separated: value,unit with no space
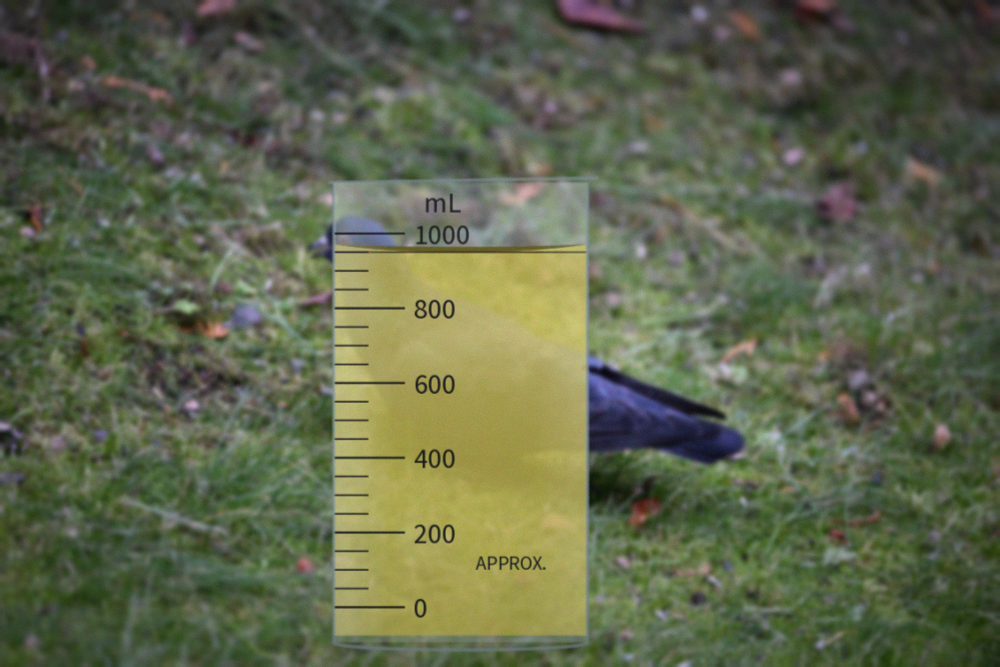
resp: 950,mL
